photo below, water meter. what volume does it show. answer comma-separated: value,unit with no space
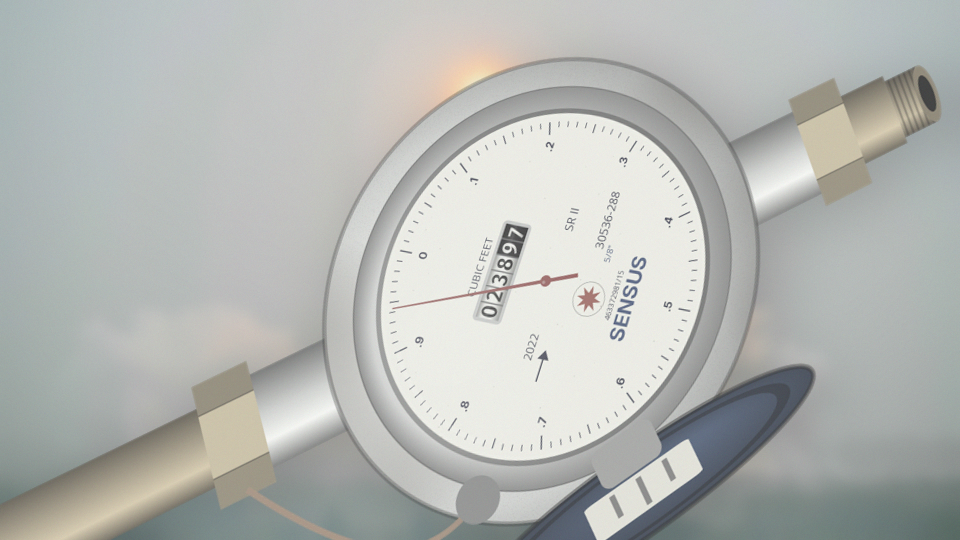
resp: 23896.94,ft³
